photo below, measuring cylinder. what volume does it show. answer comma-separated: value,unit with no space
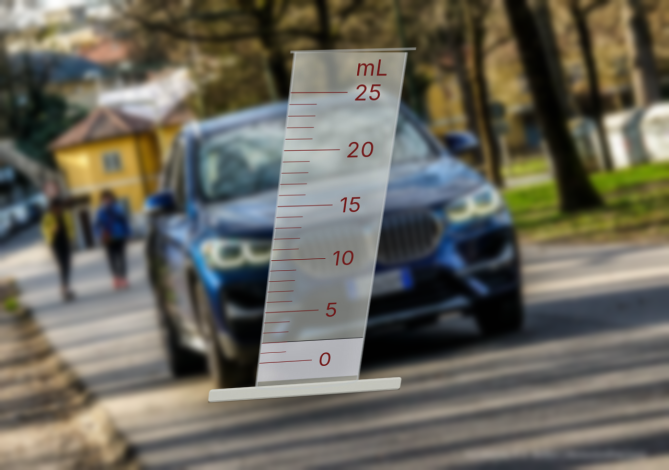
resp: 2,mL
